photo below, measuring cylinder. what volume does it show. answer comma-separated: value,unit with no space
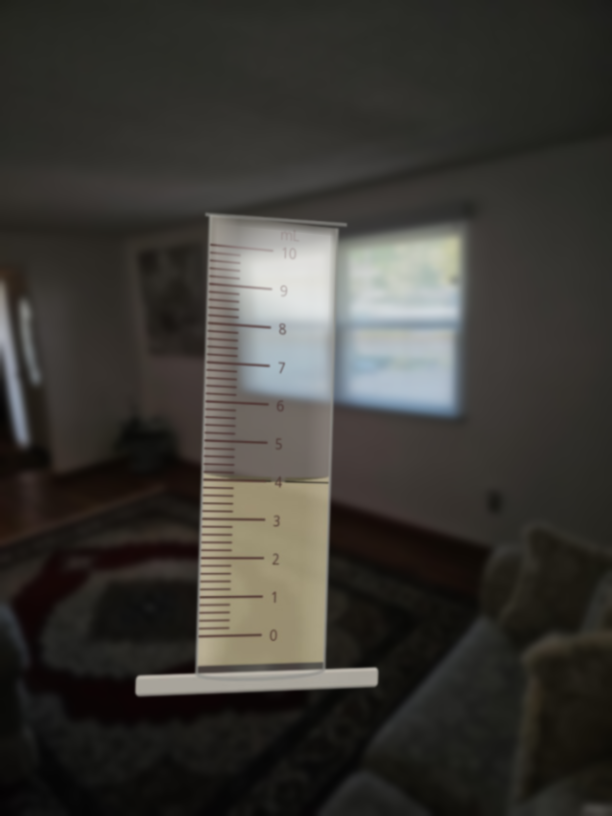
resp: 4,mL
